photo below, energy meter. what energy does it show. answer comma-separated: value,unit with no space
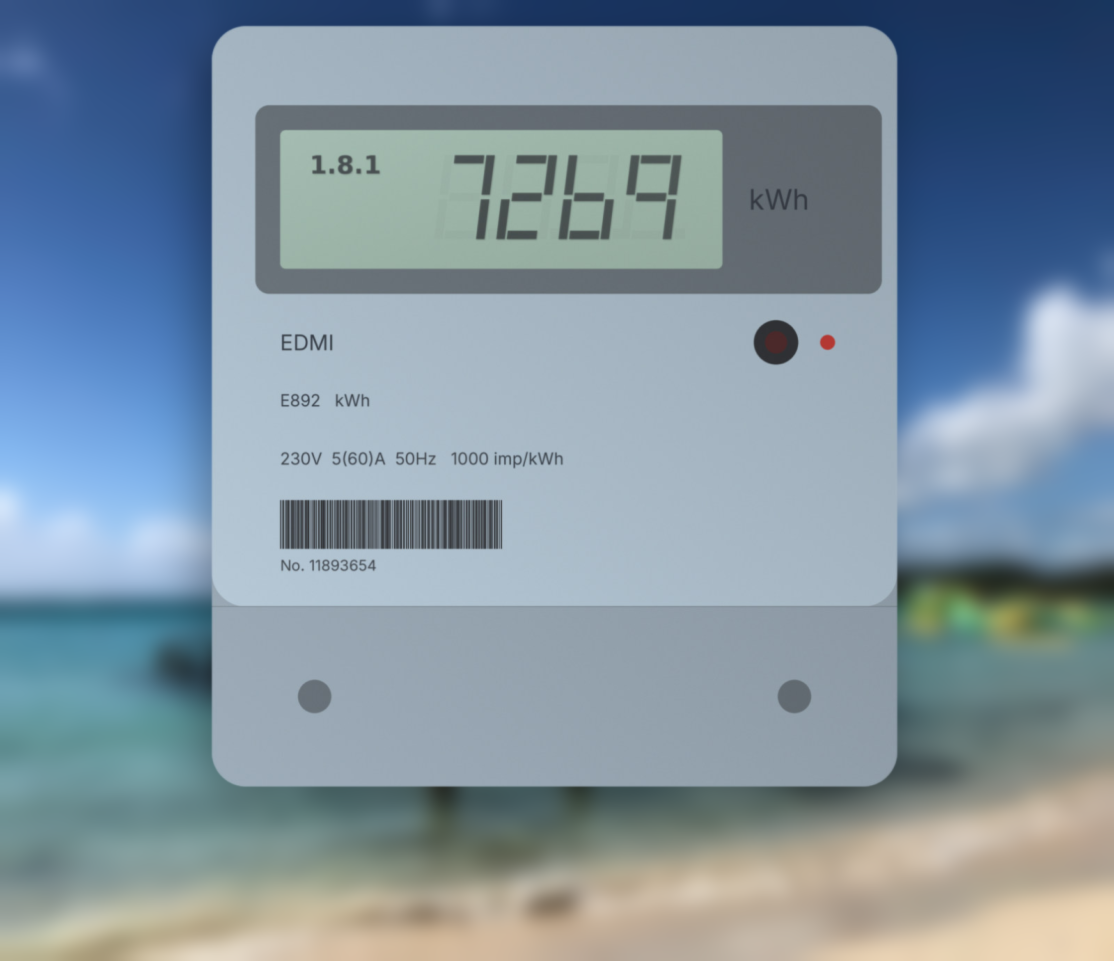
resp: 7269,kWh
